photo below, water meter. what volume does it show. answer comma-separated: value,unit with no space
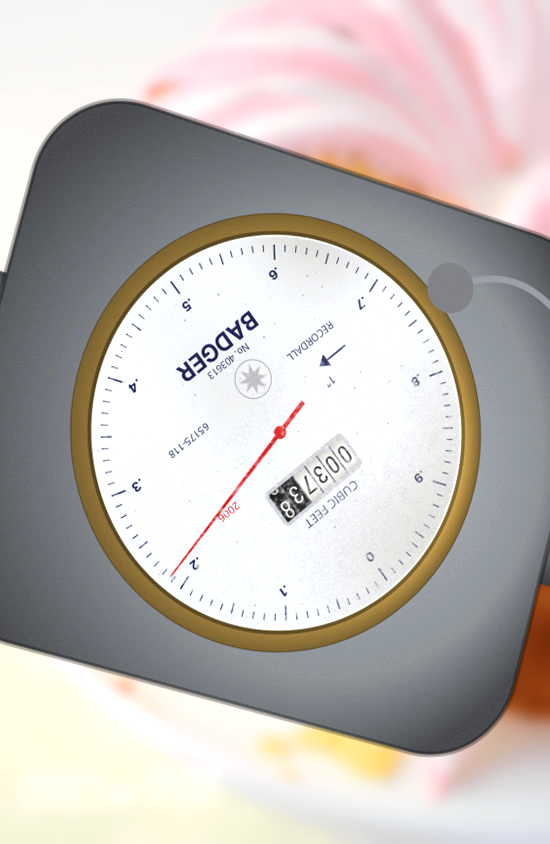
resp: 3738.21,ft³
